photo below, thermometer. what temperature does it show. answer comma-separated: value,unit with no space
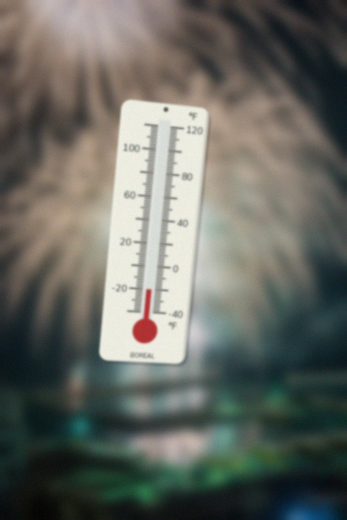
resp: -20,°F
